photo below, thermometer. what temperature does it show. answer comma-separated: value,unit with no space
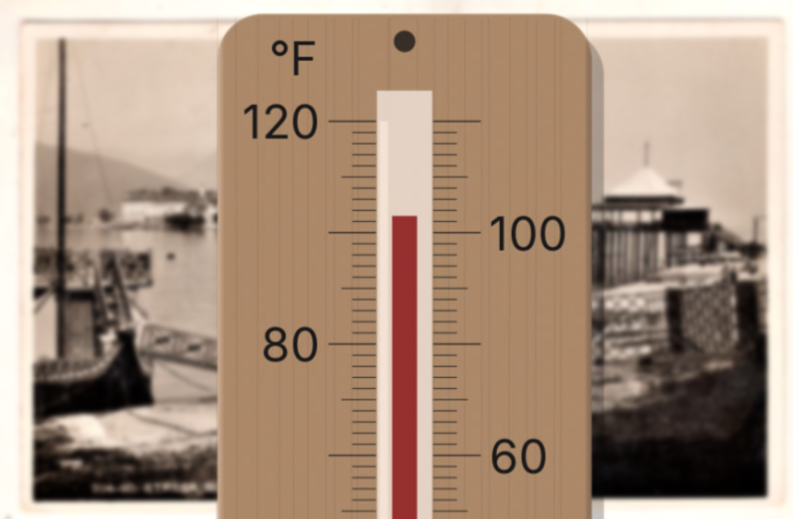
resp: 103,°F
